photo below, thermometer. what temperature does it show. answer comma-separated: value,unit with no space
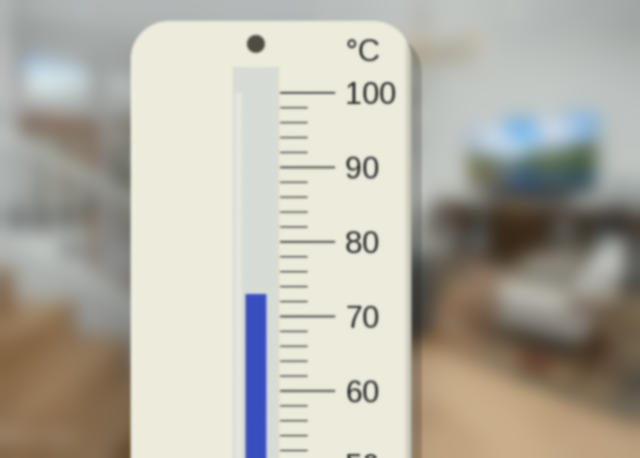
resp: 73,°C
